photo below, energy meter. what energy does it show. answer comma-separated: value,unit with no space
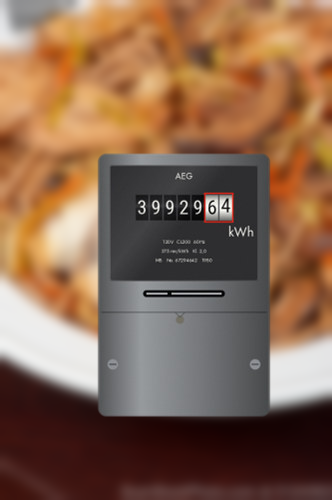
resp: 39929.64,kWh
